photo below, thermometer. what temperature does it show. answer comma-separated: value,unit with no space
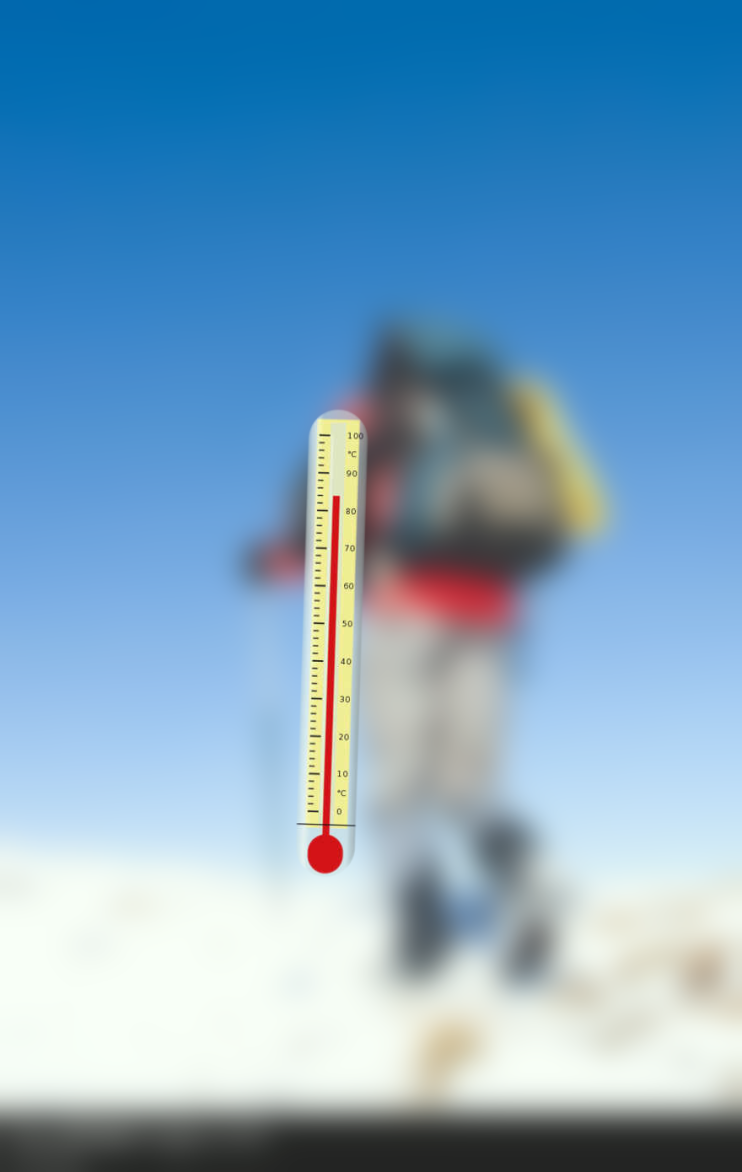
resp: 84,°C
